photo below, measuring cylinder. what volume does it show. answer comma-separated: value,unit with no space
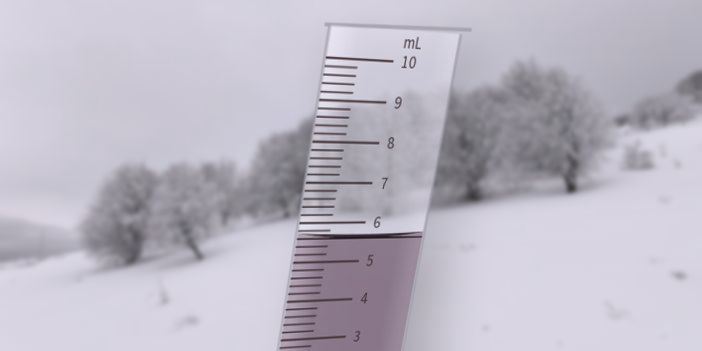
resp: 5.6,mL
